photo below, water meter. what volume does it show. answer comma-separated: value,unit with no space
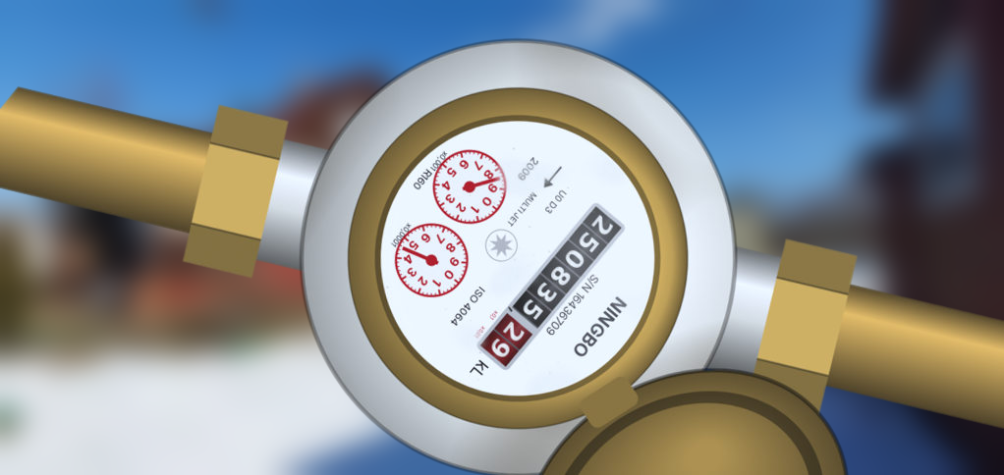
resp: 250835.2984,kL
